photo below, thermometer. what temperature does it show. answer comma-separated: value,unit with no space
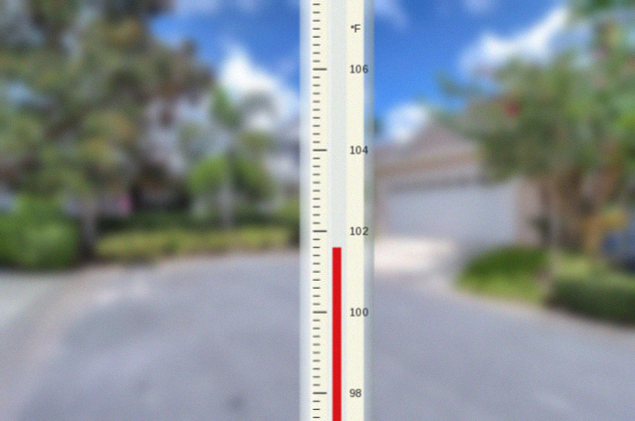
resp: 101.6,°F
